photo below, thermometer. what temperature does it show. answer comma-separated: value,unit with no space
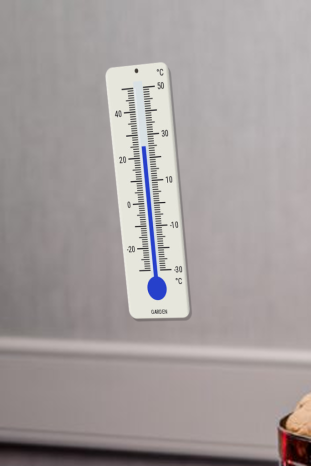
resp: 25,°C
